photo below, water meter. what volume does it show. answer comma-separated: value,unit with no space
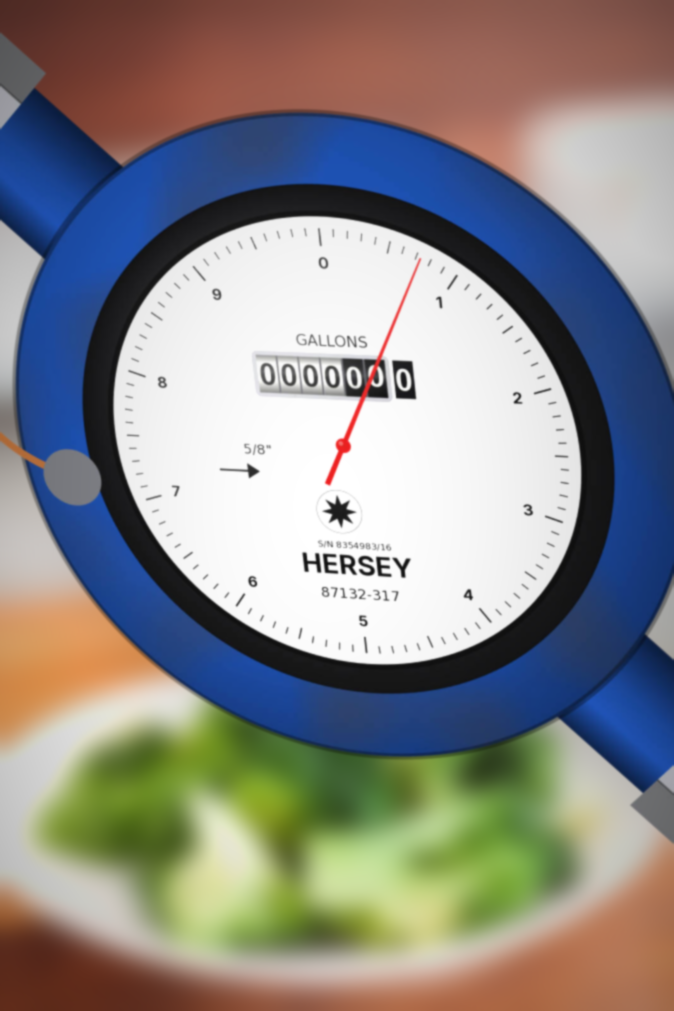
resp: 0.7,gal
